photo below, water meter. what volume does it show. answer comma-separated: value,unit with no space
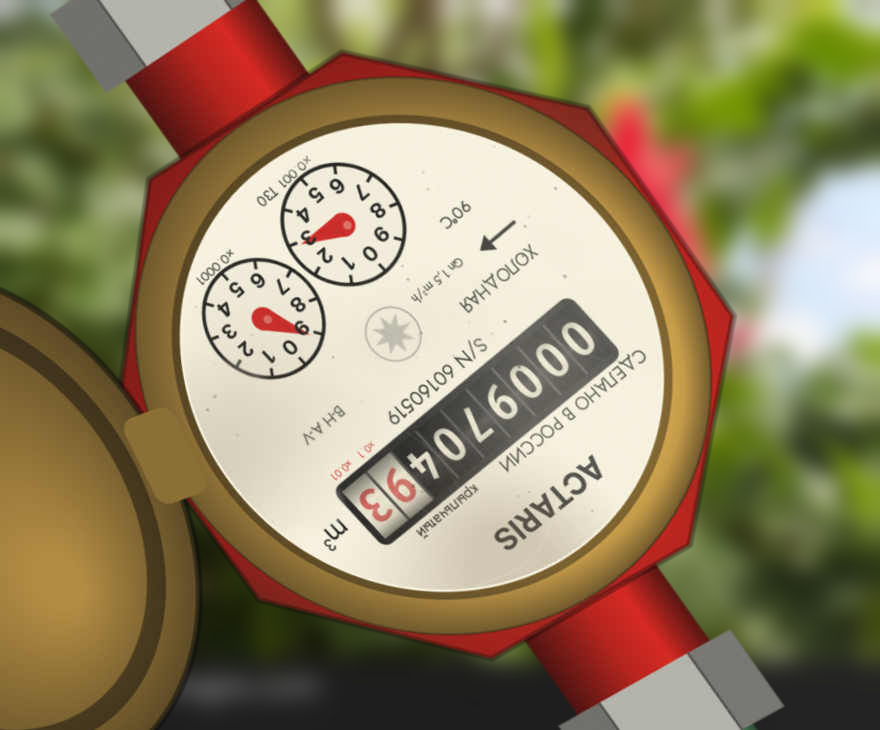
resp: 9704.9329,m³
